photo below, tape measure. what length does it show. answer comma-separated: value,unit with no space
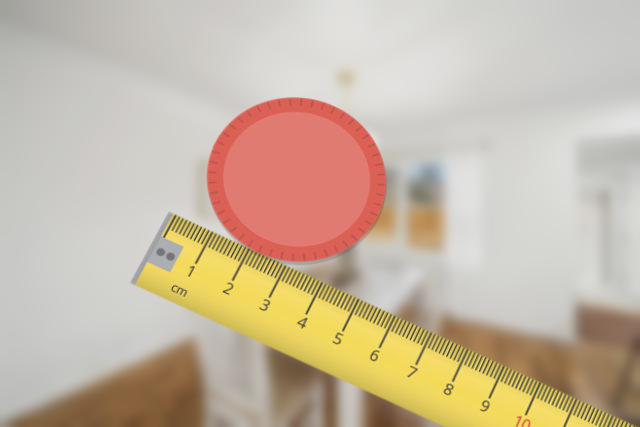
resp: 4.5,cm
